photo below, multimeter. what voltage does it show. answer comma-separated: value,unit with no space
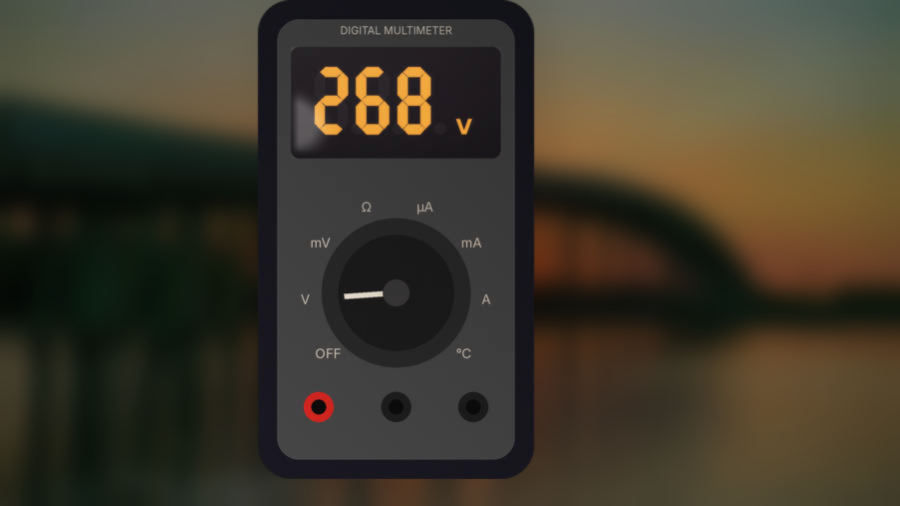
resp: 268,V
